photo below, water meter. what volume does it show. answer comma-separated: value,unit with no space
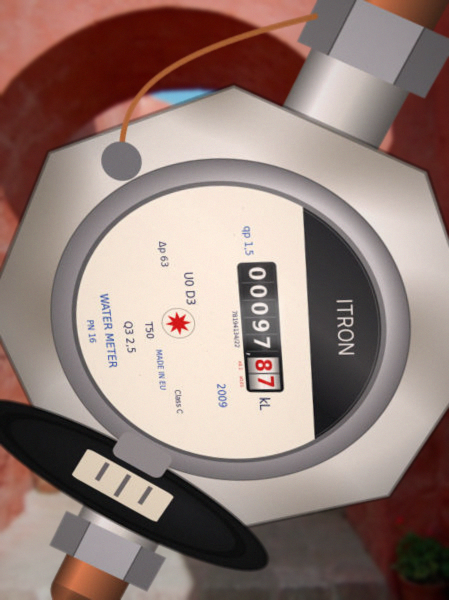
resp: 97.87,kL
